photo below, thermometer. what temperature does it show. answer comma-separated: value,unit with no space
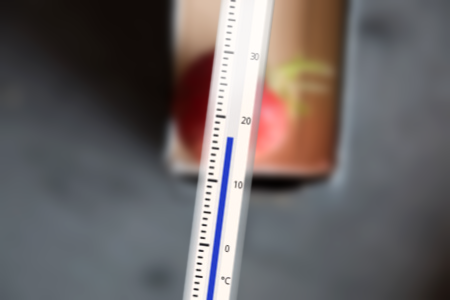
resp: 17,°C
